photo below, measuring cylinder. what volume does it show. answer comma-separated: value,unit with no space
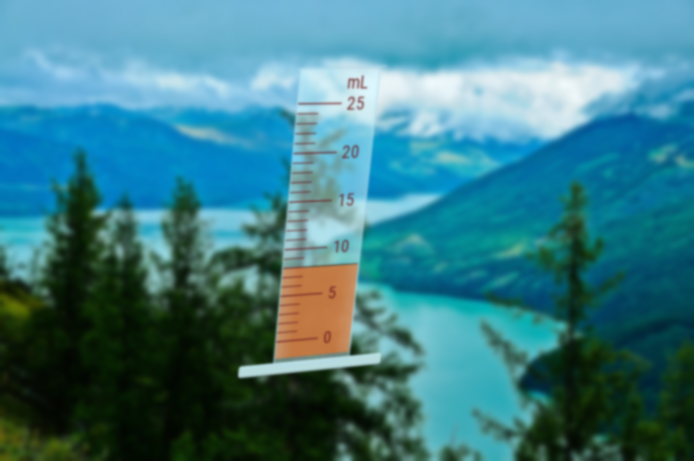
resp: 8,mL
